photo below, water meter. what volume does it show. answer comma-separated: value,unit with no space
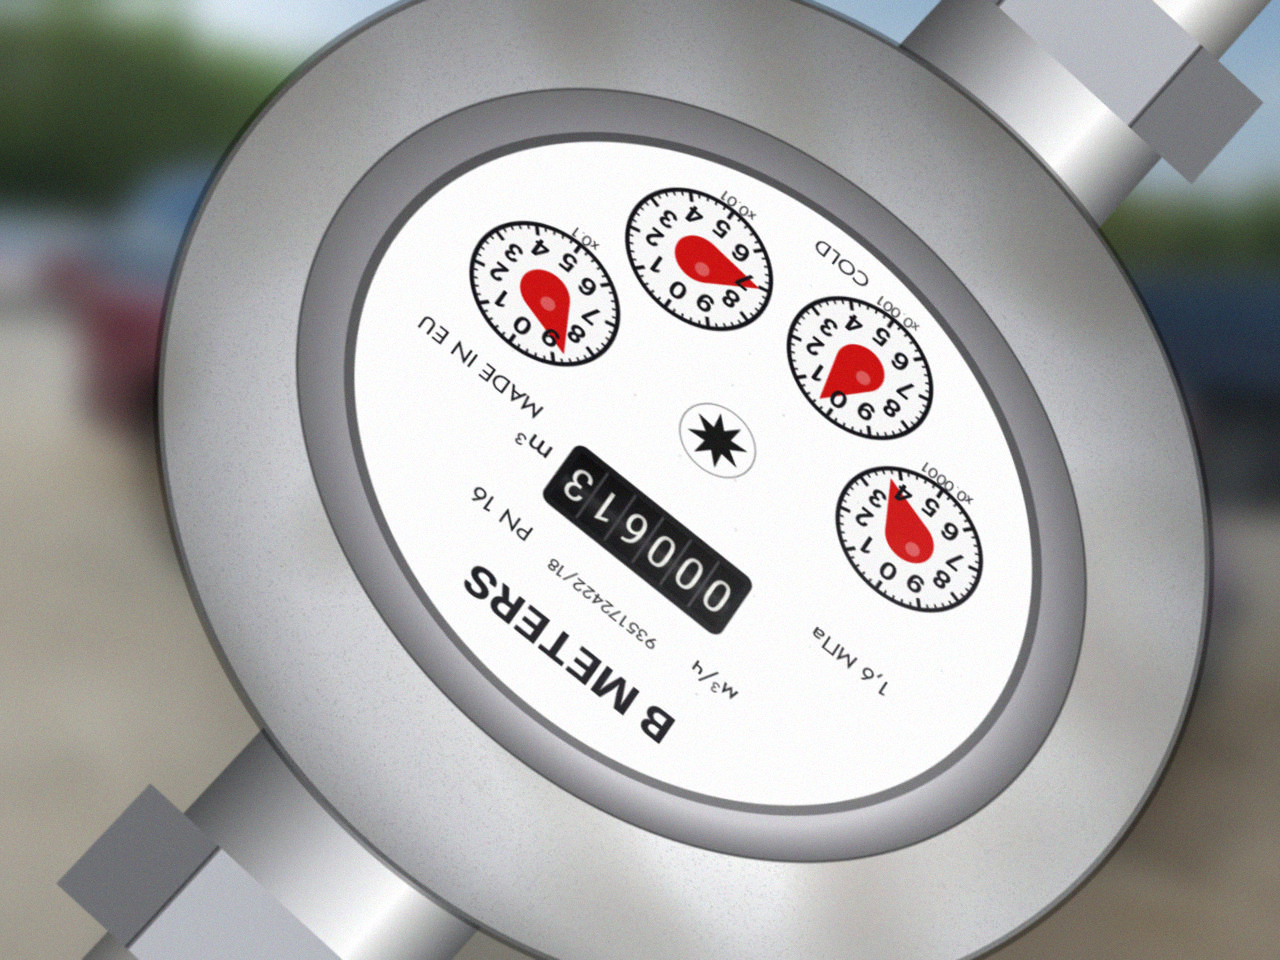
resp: 613.8703,m³
